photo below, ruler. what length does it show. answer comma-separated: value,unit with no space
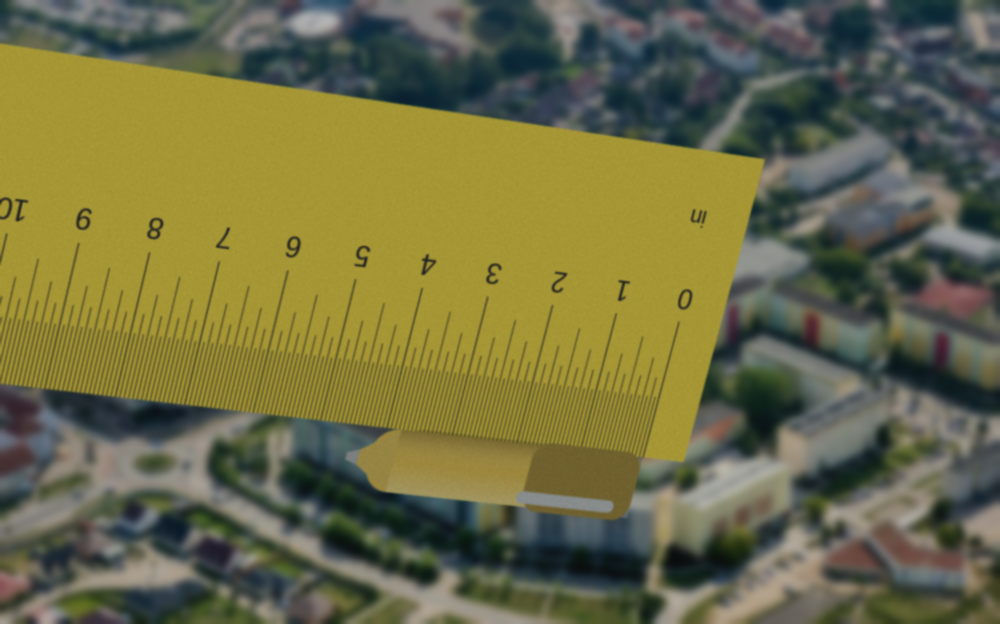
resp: 4.5,in
